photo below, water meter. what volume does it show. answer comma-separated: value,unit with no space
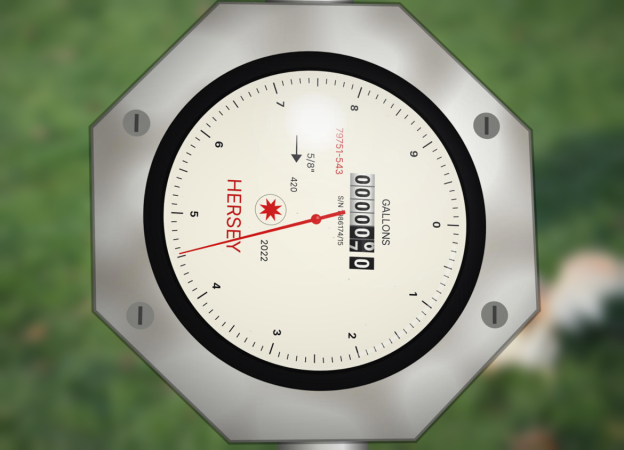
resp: 64.5,gal
